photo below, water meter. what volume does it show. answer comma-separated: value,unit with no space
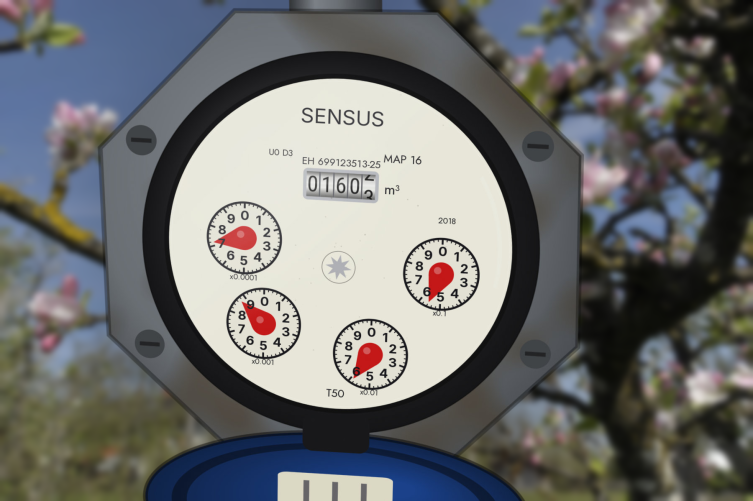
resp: 1602.5587,m³
